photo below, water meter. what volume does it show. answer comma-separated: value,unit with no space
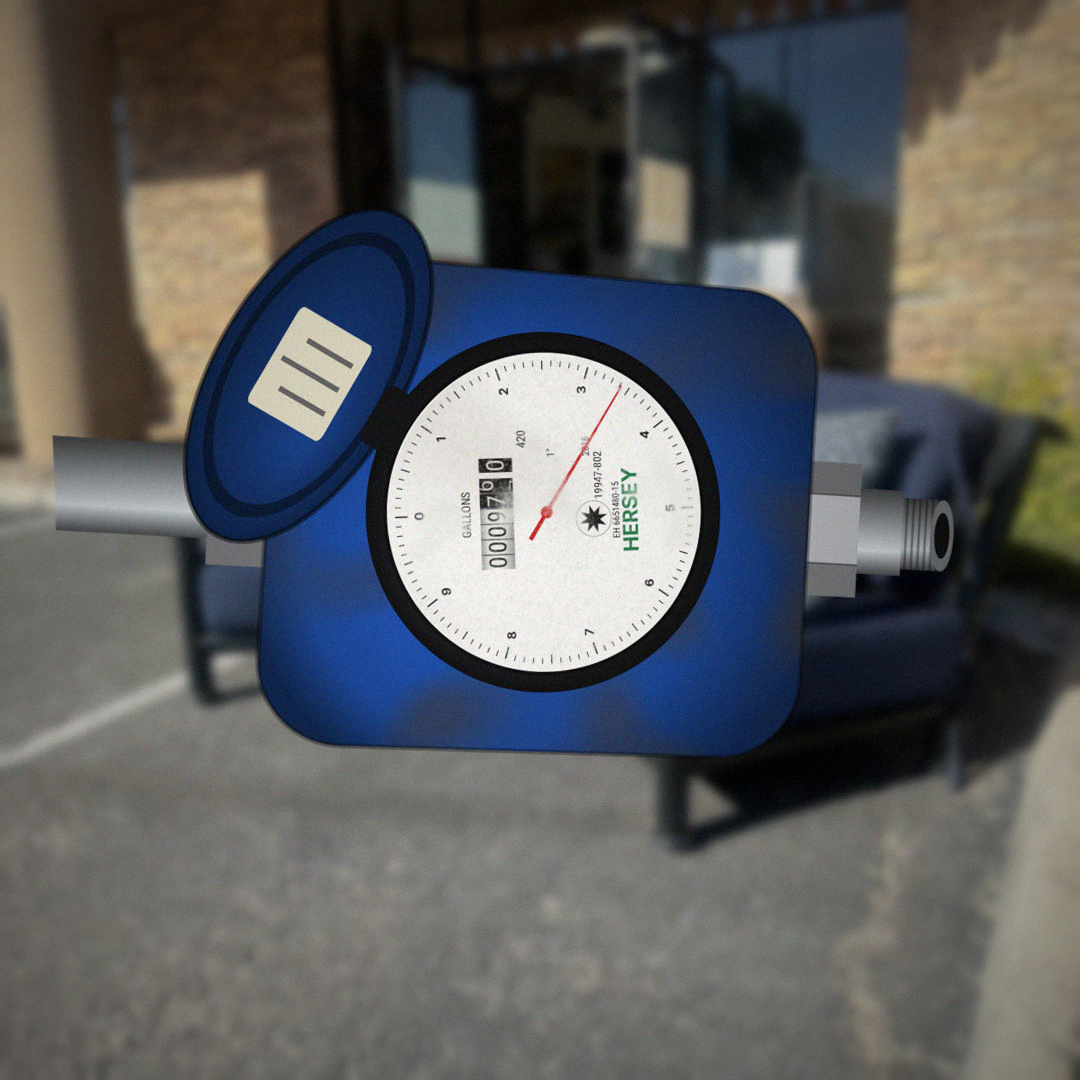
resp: 9763.4,gal
